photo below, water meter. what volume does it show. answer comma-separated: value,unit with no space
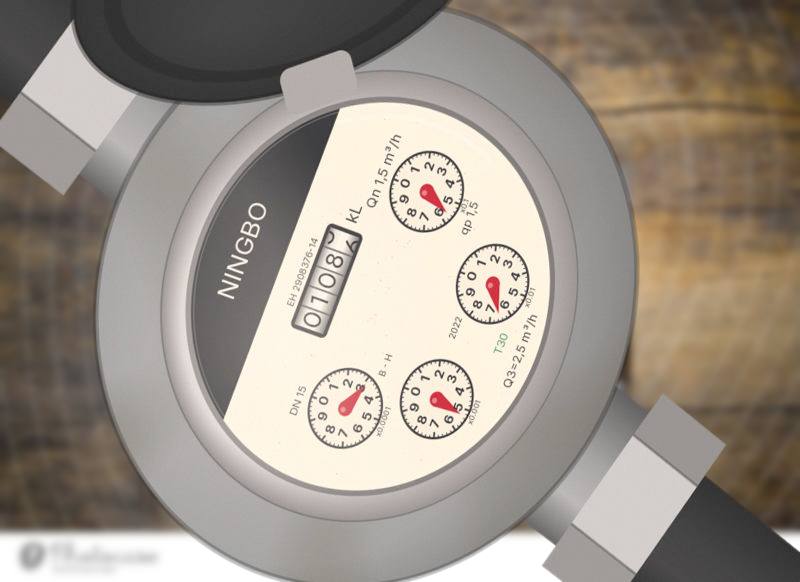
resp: 1085.5653,kL
